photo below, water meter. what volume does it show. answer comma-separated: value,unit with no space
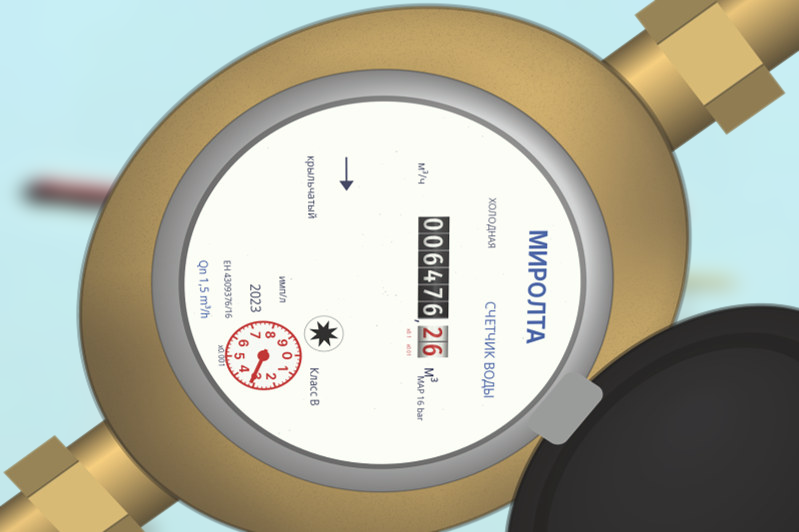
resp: 6476.263,m³
